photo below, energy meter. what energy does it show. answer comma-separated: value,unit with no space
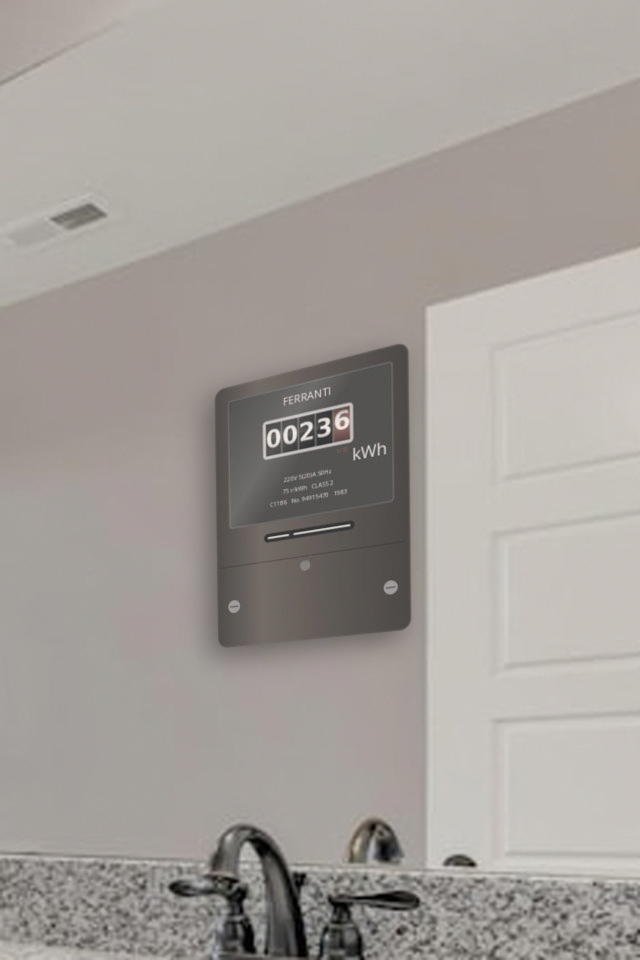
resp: 23.6,kWh
